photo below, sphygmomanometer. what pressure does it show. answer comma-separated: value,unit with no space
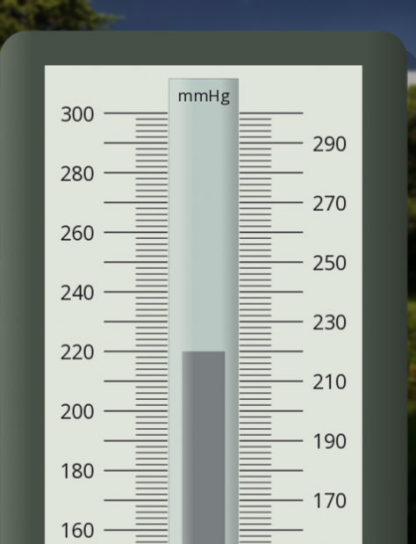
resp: 220,mmHg
